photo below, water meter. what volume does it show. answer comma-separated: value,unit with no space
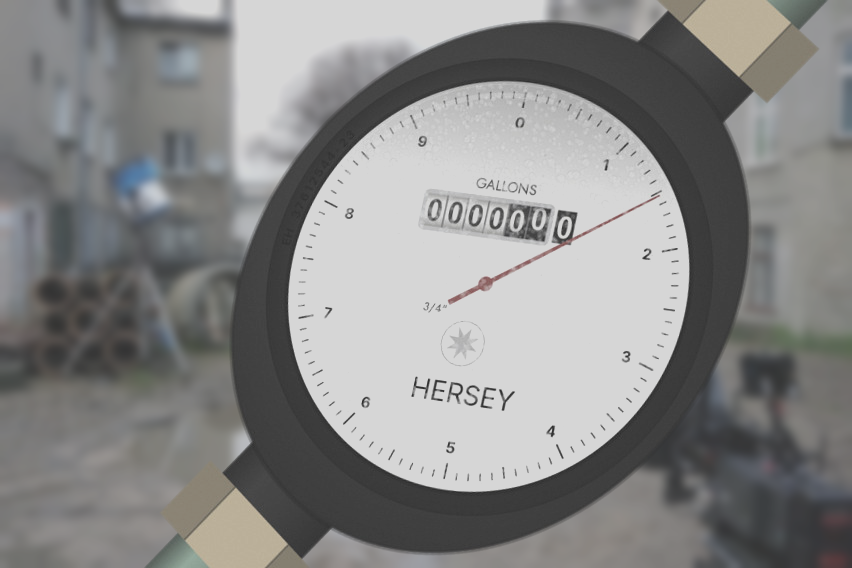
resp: 1.5,gal
